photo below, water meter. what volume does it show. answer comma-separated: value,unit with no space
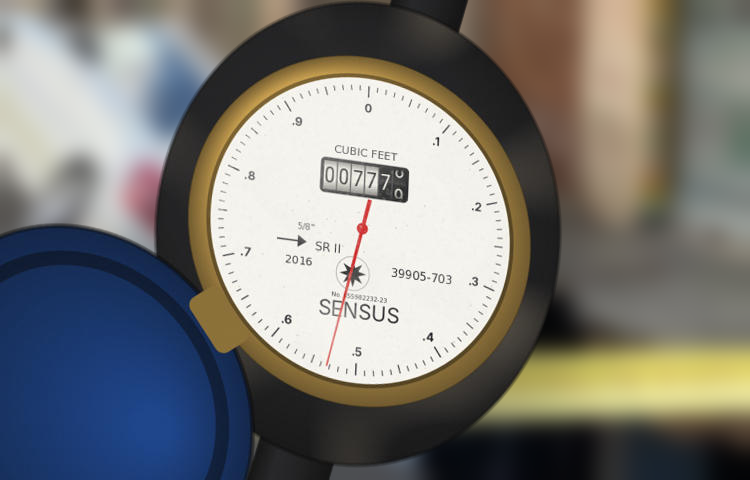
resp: 7778.53,ft³
